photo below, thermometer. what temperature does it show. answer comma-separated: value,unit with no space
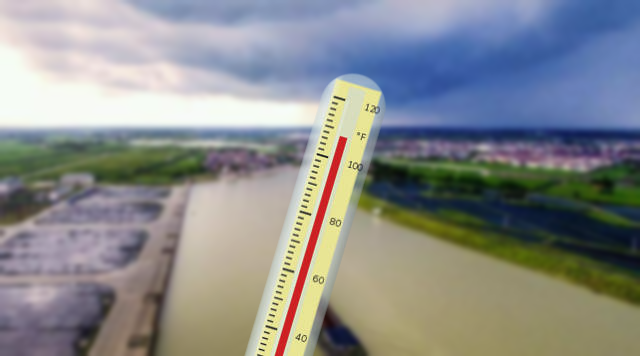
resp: 108,°F
